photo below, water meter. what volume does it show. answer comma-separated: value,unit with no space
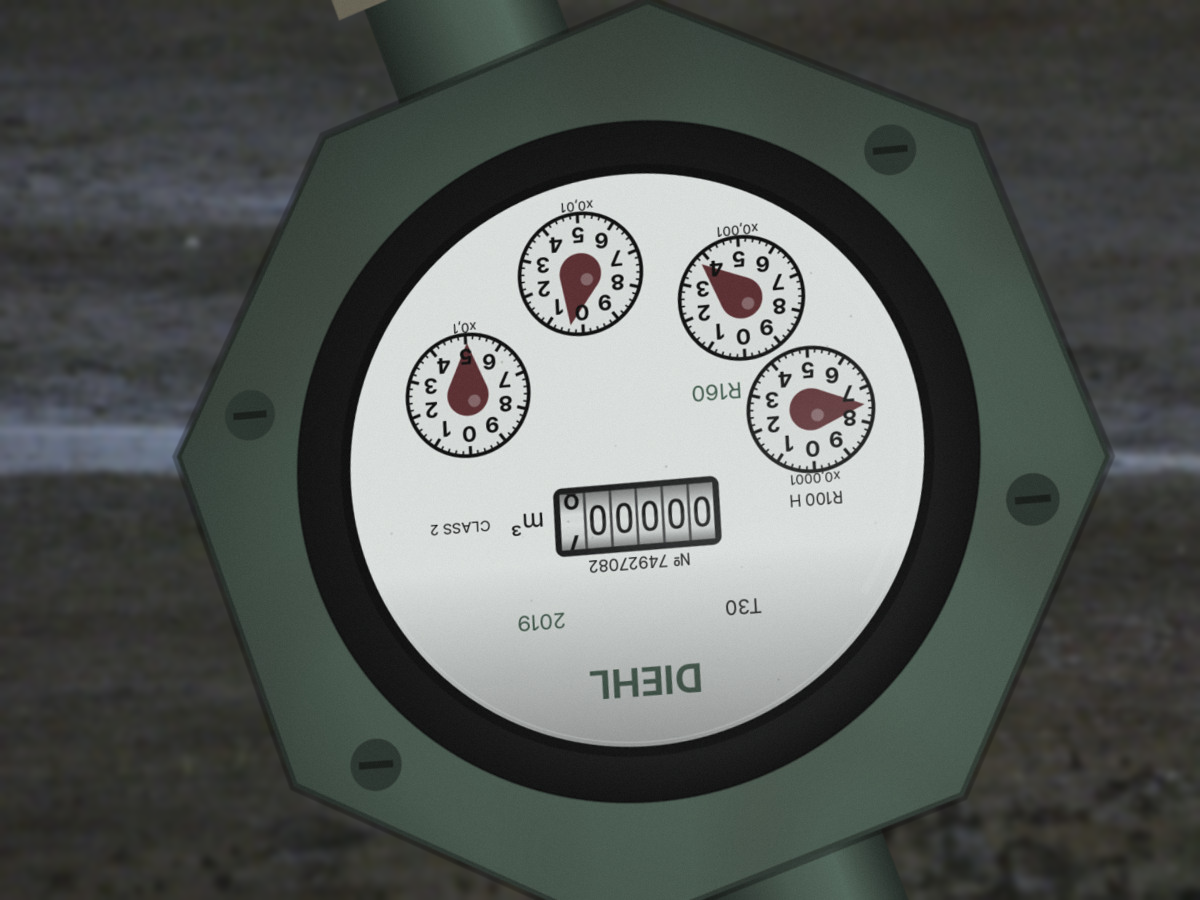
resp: 7.5037,m³
